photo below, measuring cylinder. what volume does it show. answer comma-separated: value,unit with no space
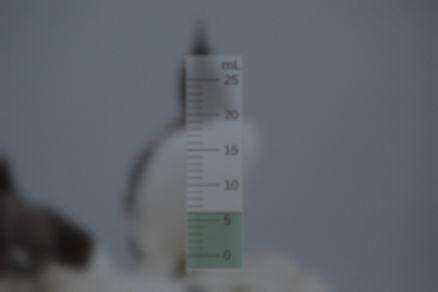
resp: 6,mL
